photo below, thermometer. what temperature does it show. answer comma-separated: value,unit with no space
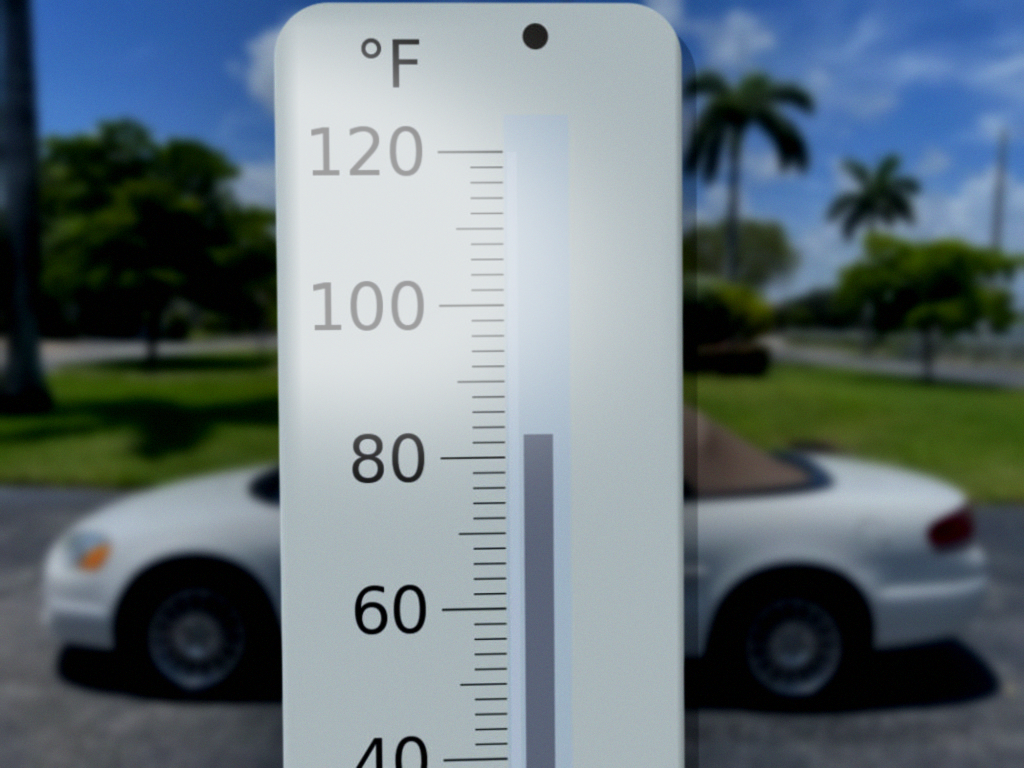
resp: 83,°F
